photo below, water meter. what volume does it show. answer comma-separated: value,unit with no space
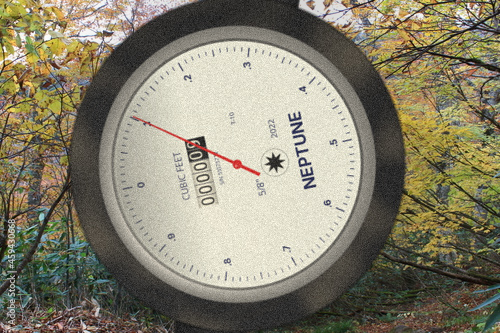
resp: 9.10,ft³
